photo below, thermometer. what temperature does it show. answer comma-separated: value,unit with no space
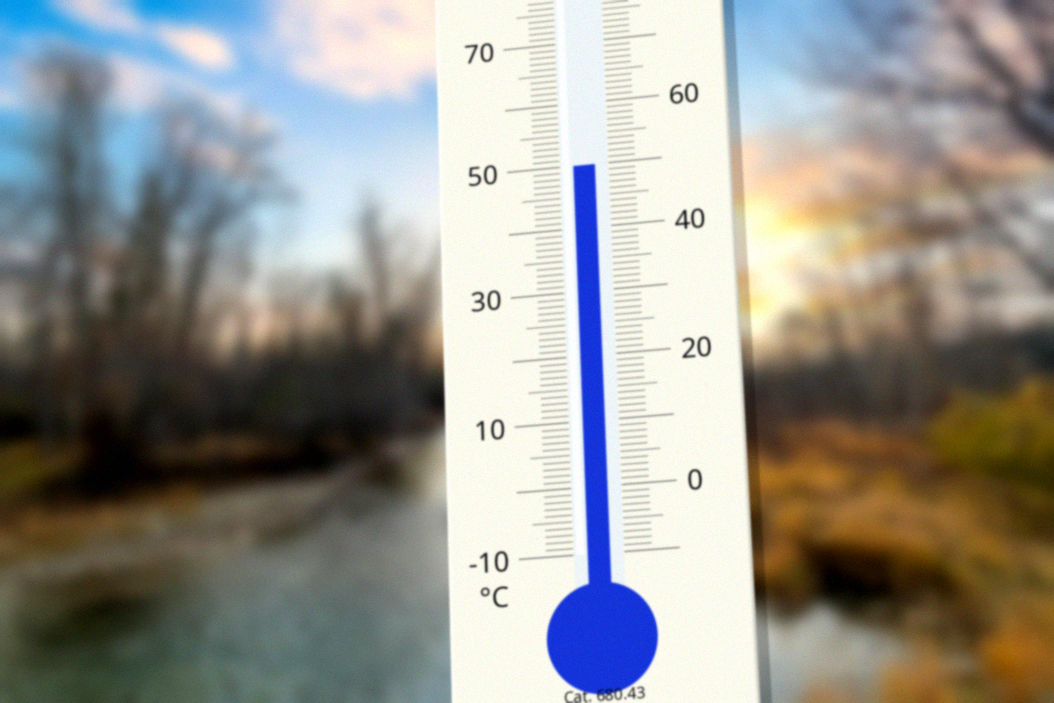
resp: 50,°C
